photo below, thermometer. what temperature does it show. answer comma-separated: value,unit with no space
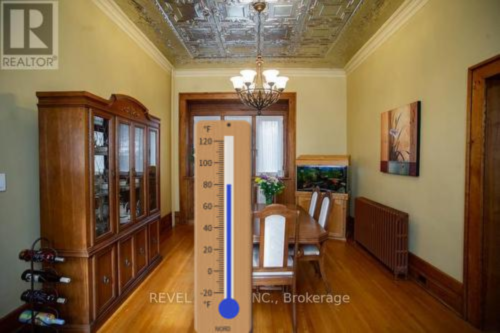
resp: 80,°F
